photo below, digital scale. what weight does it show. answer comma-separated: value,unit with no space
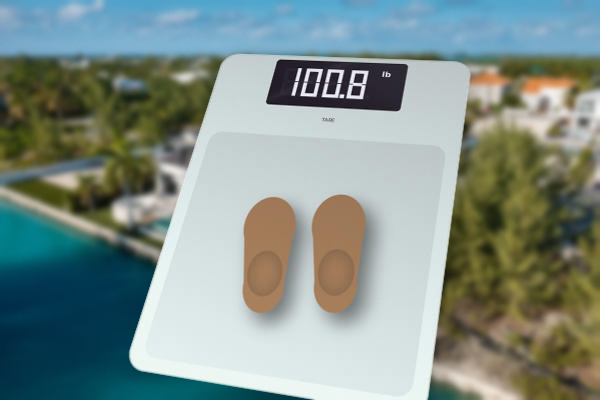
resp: 100.8,lb
